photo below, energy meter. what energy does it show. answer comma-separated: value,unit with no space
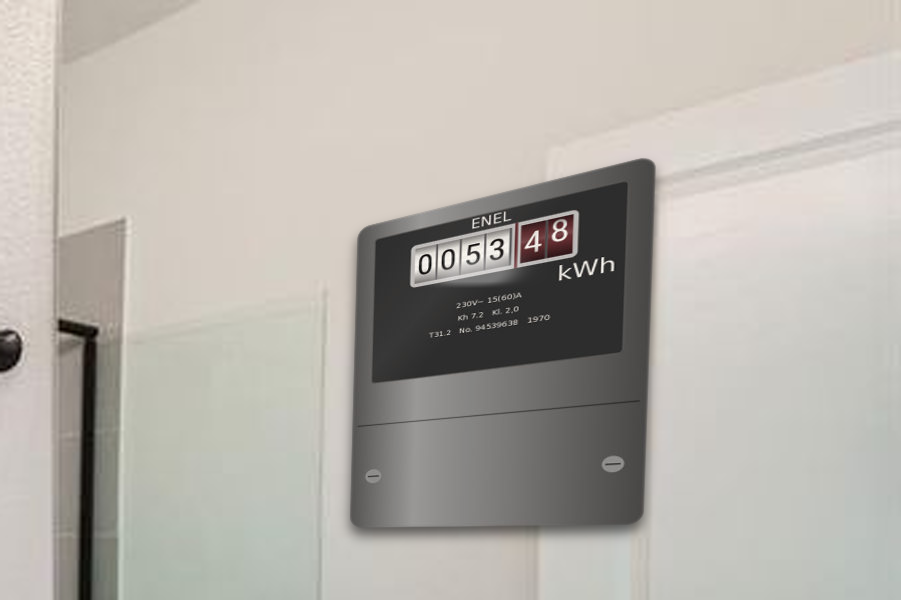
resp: 53.48,kWh
